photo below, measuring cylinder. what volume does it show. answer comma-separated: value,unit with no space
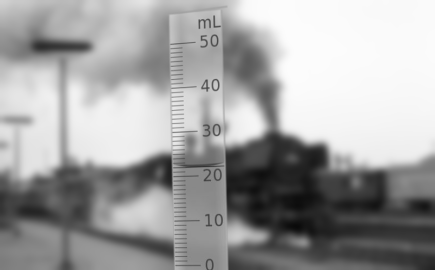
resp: 22,mL
